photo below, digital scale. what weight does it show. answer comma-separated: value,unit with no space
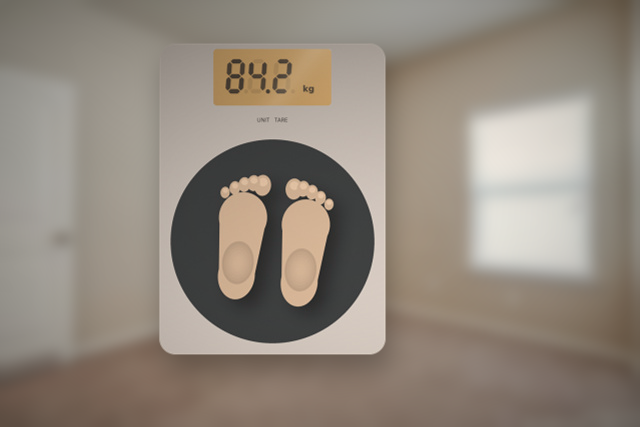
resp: 84.2,kg
